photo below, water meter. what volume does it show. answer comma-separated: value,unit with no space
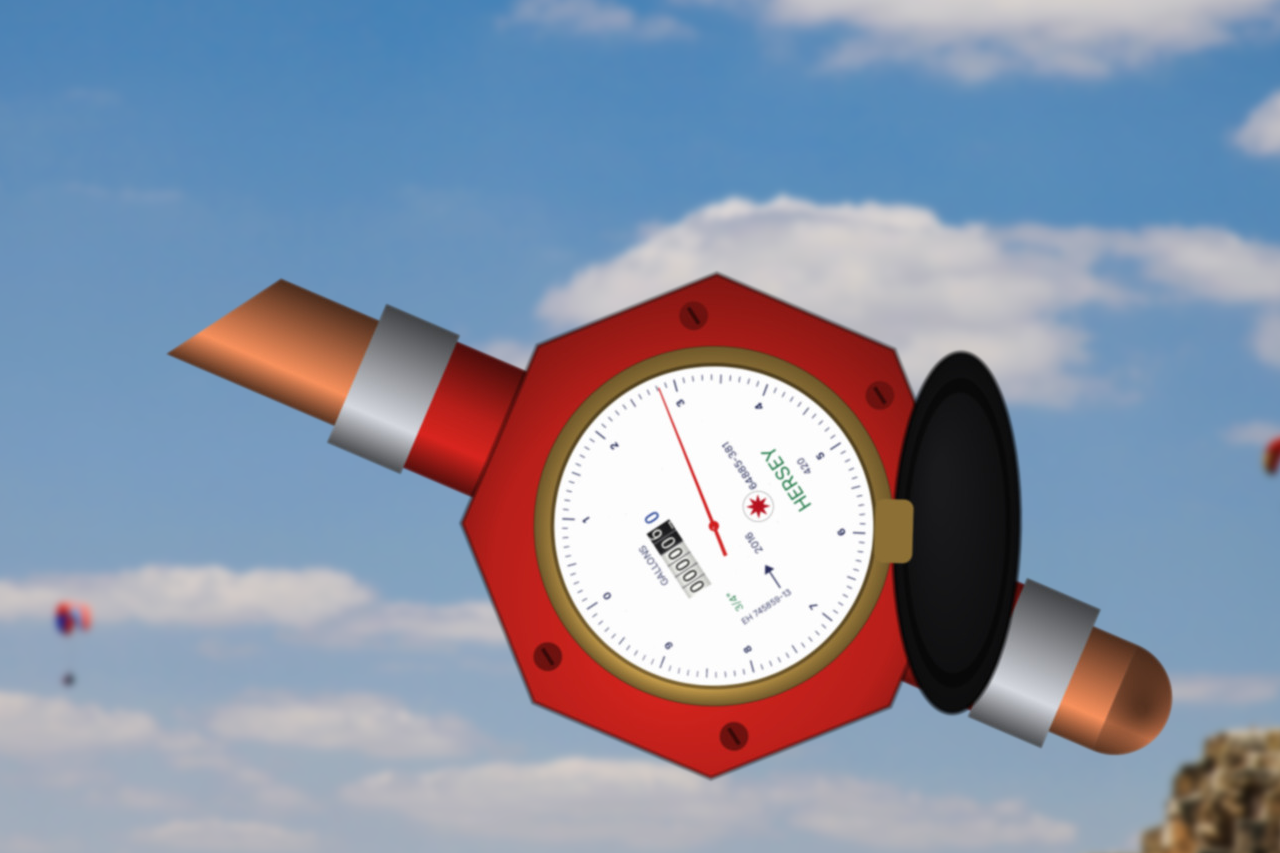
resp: 62.8,gal
